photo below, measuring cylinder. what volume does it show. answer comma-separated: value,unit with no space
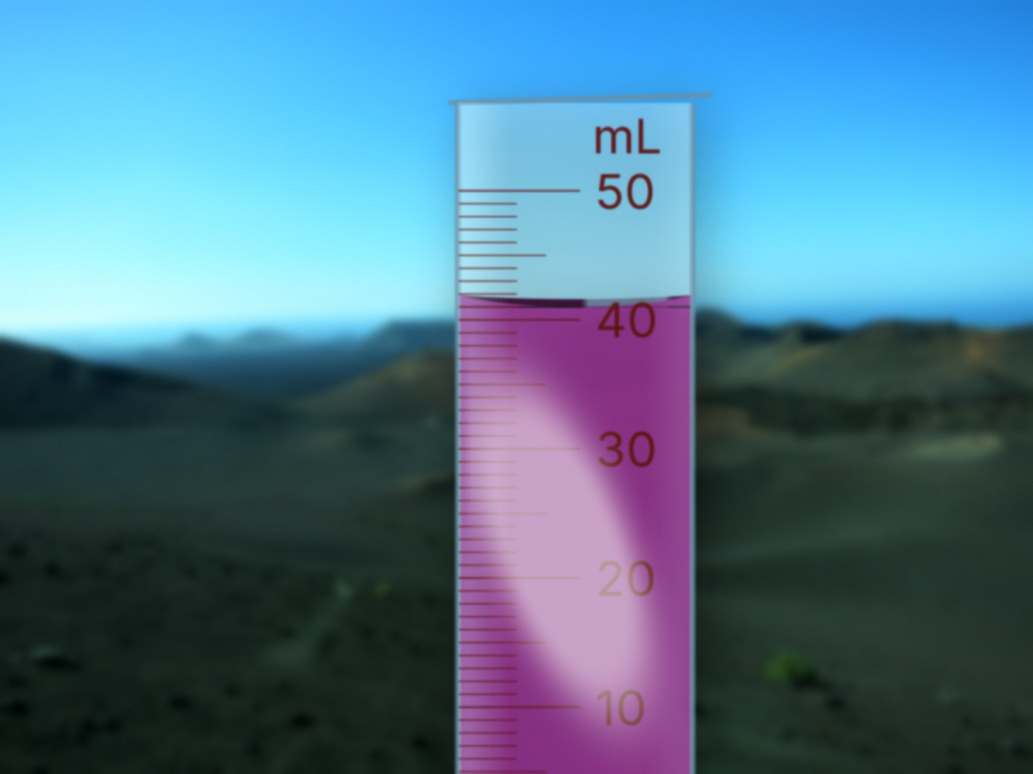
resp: 41,mL
